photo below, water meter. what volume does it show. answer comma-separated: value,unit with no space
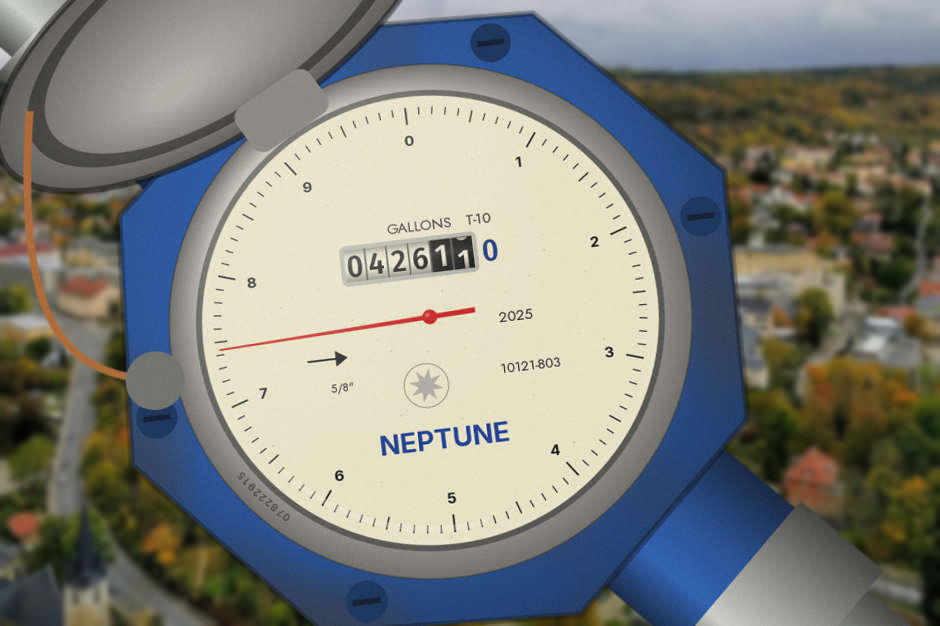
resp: 426107.4,gal
